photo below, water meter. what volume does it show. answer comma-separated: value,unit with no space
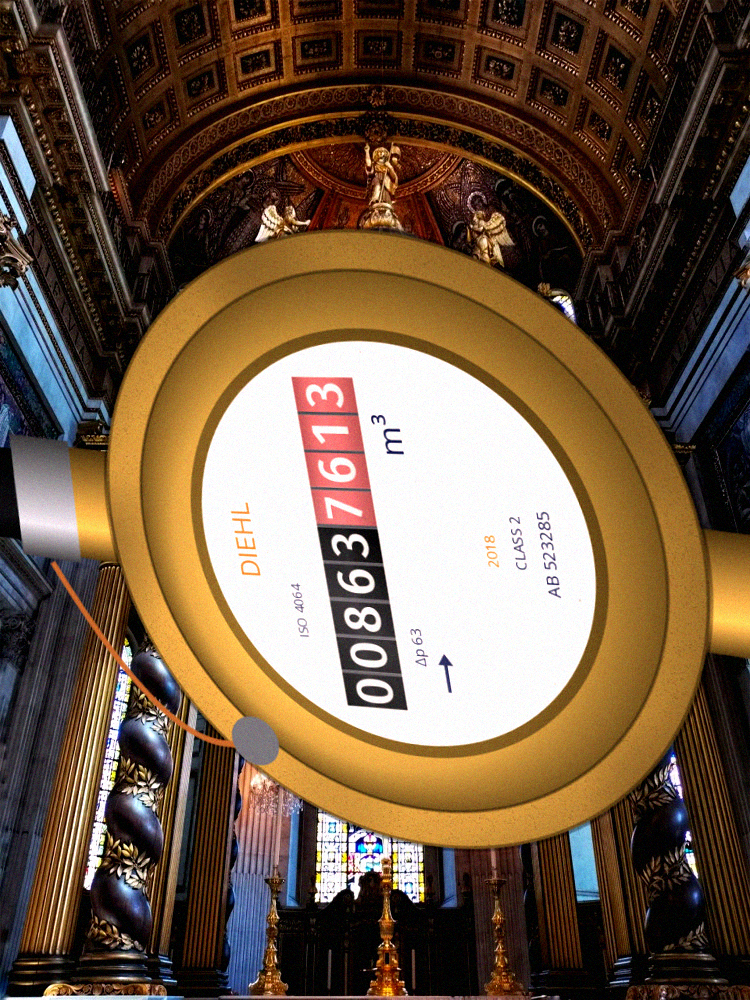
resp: 863.7613,m³
